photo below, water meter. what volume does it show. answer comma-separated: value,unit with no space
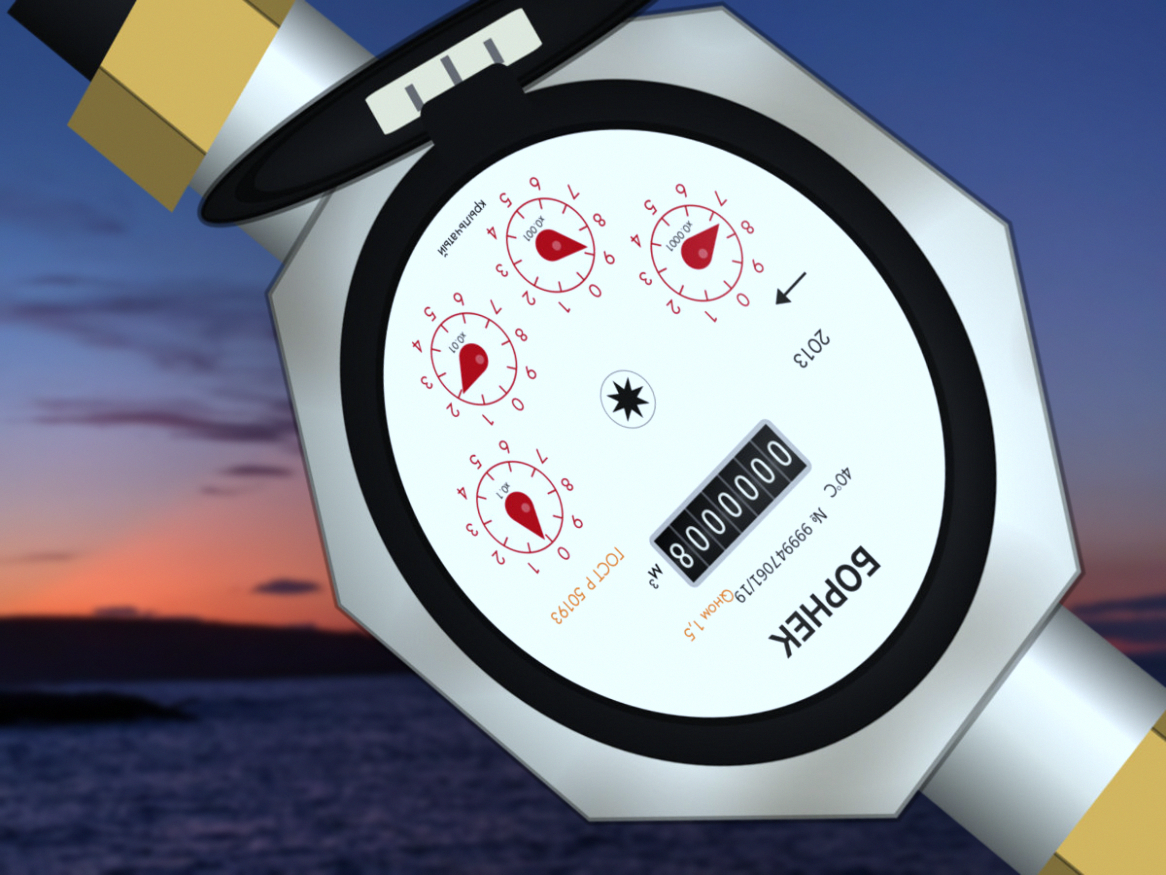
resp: 8.0187,m³
